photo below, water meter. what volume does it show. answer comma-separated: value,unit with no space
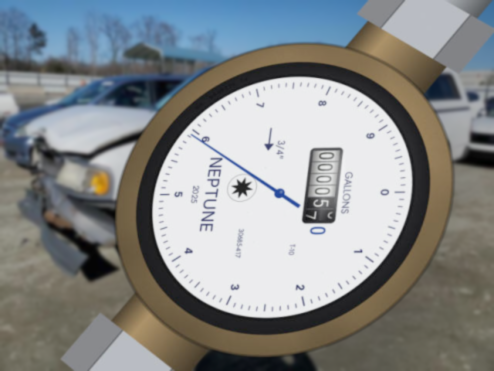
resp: 565.9,gal
